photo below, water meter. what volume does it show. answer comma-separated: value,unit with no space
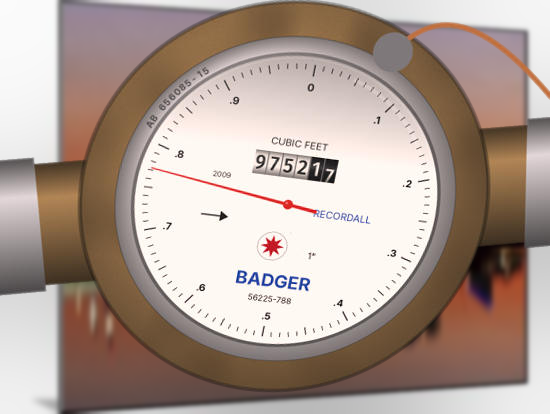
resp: 975216.77,ft³
